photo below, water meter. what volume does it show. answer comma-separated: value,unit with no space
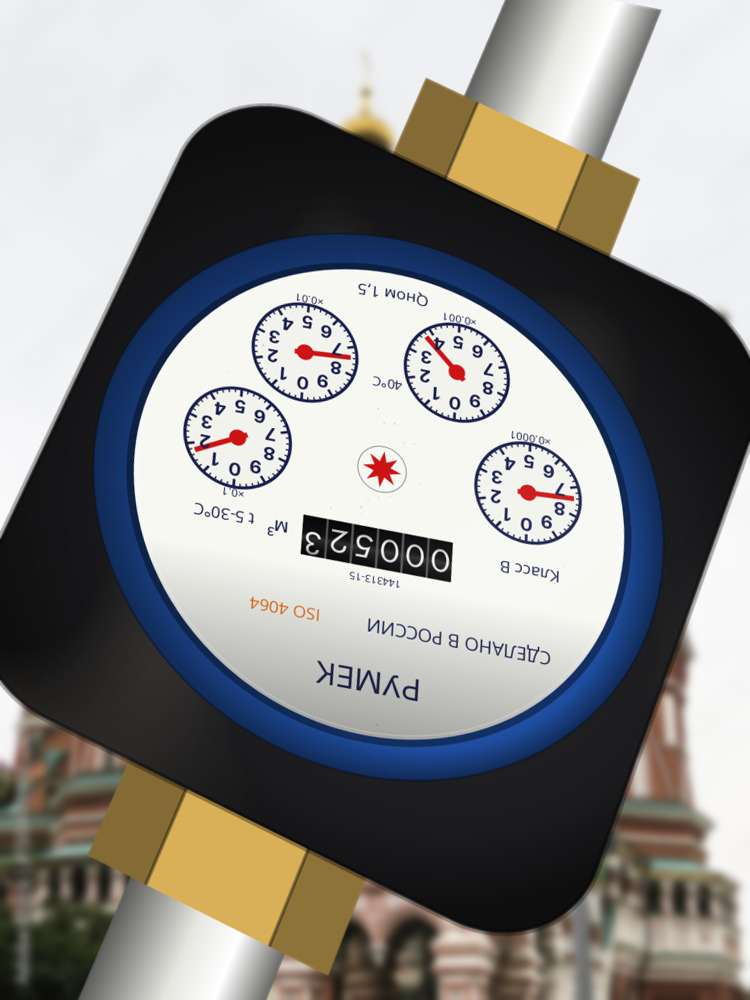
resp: 523.1737,m³
